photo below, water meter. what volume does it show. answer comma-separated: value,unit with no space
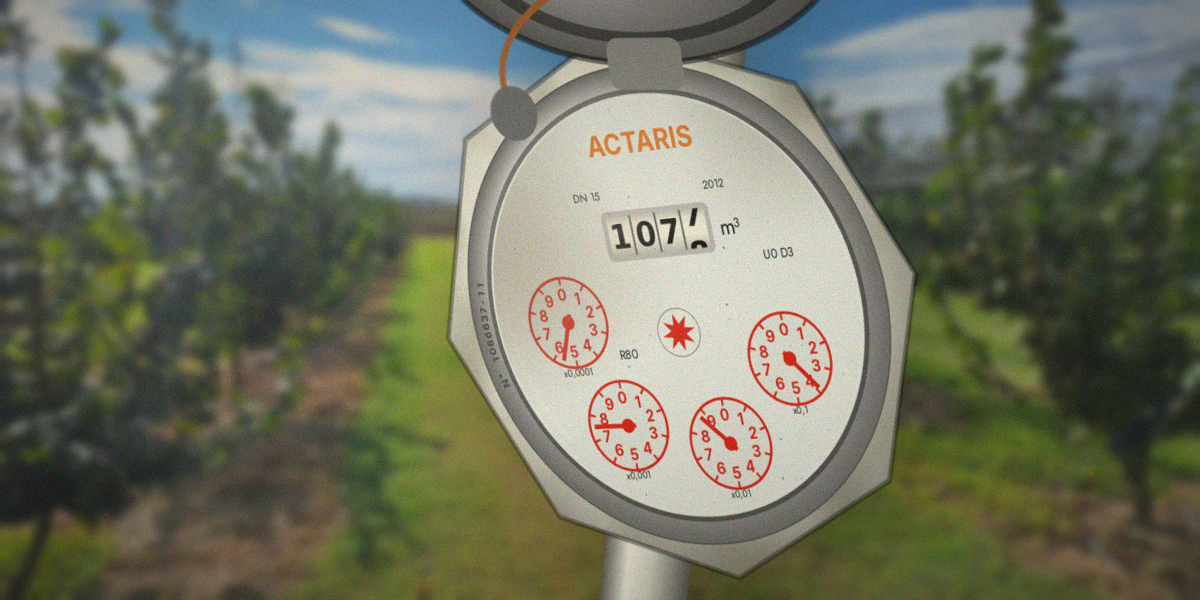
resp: 1077.3875,m³
